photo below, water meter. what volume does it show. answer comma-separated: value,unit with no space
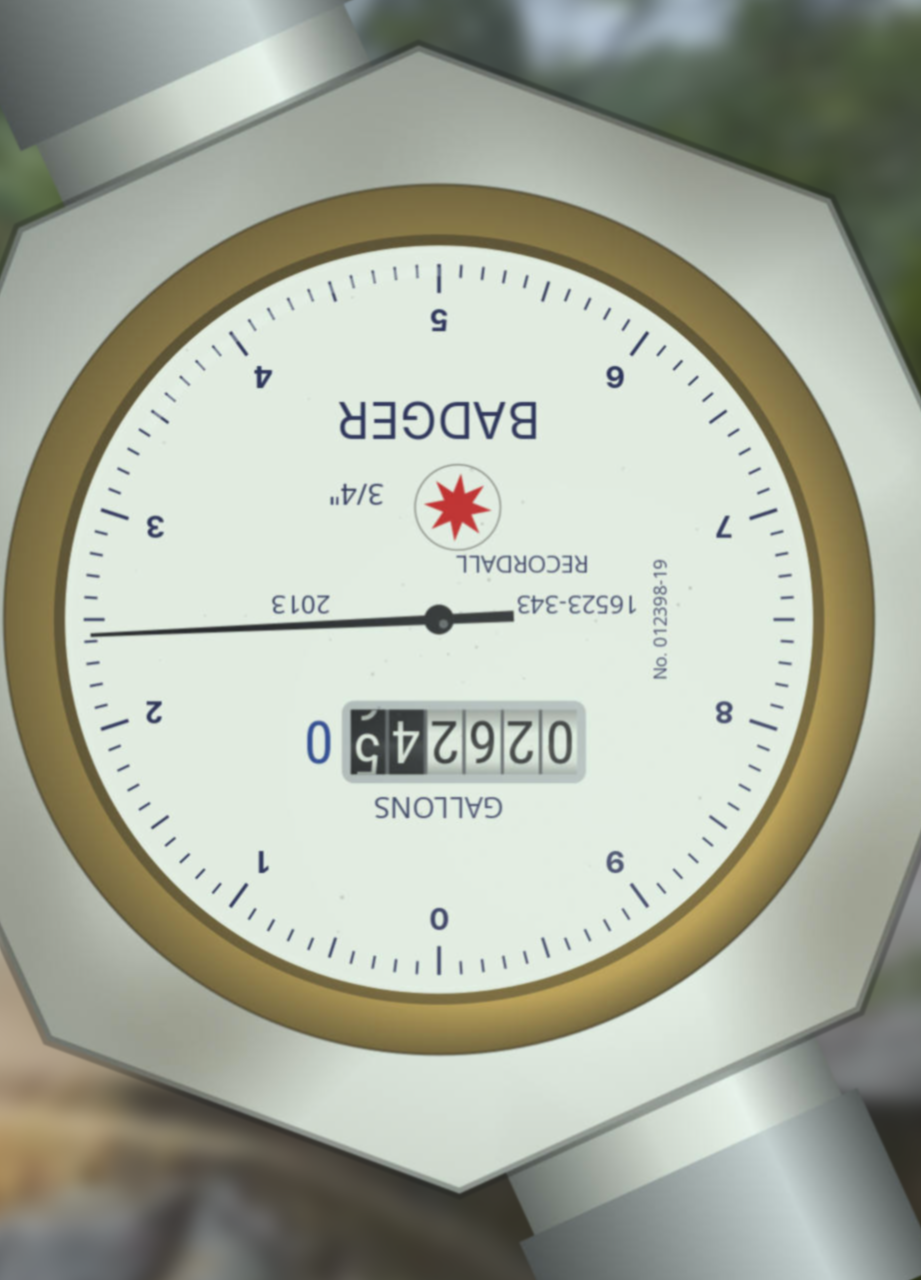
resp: 262452.4,gal
